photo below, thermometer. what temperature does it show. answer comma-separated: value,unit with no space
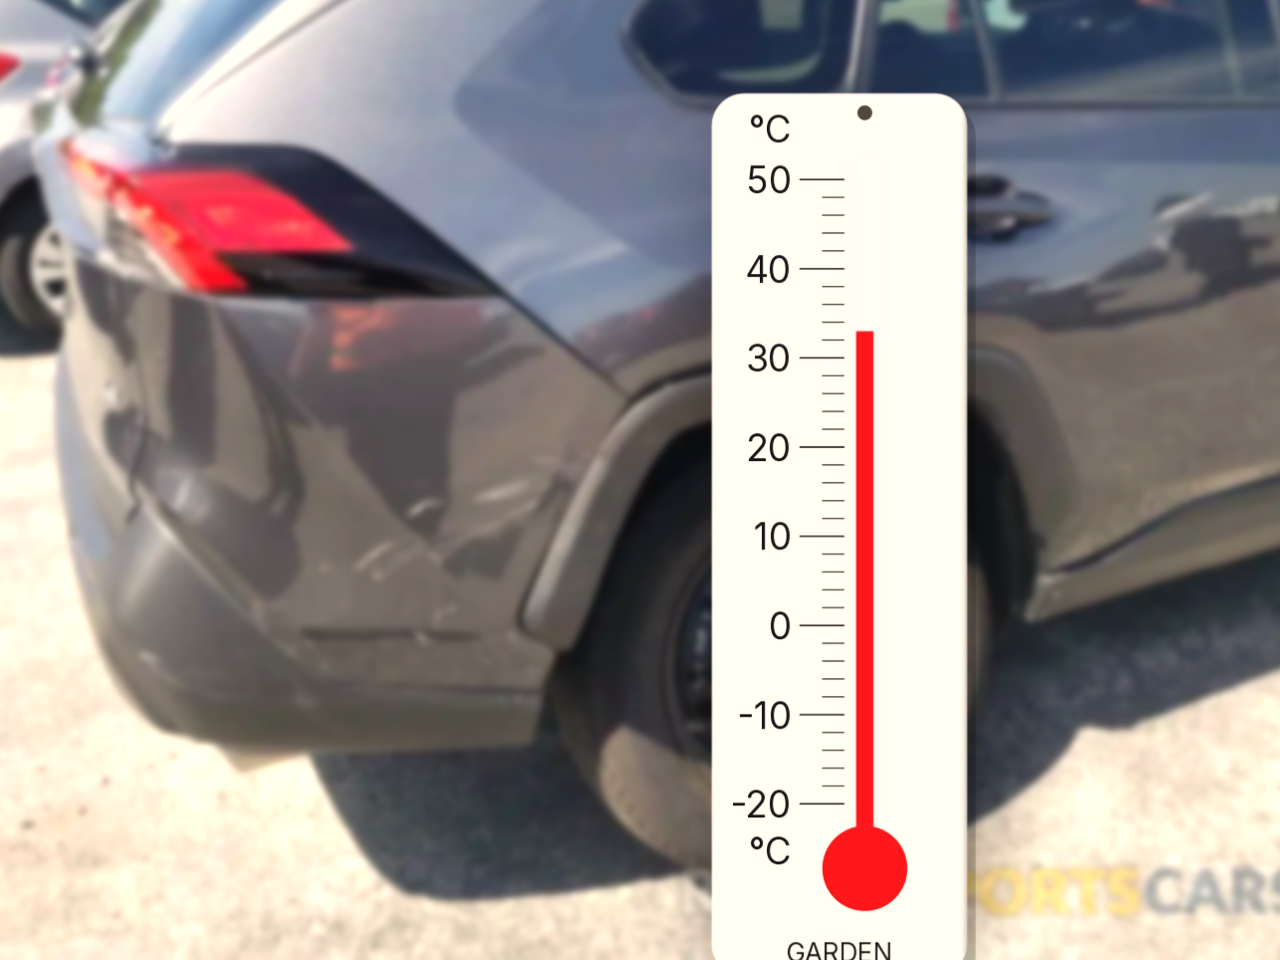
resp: 33,°C
